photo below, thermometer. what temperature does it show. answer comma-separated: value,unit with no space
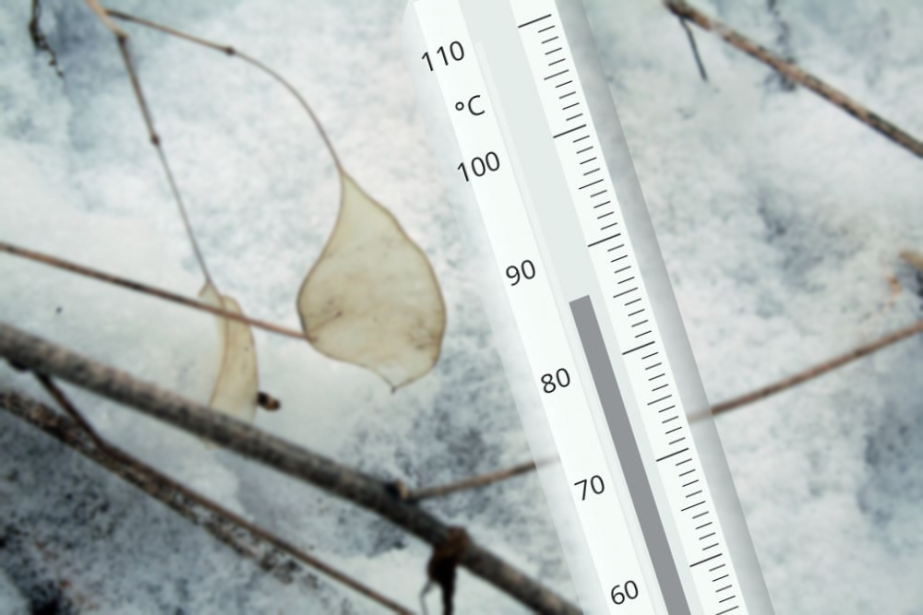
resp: 86,°C
